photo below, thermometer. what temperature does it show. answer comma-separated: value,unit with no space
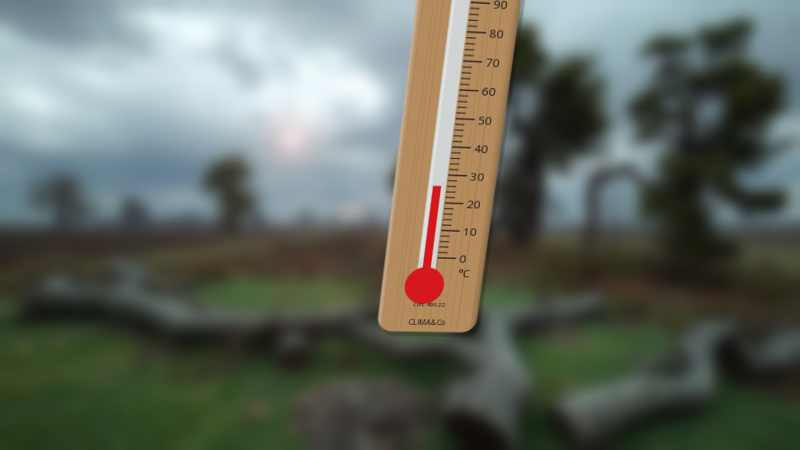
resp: 26,°C
